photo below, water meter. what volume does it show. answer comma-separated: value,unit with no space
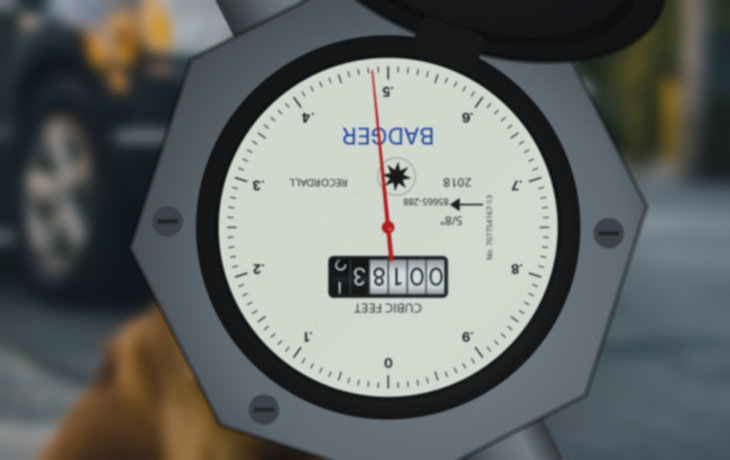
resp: 1831.48,ft³
